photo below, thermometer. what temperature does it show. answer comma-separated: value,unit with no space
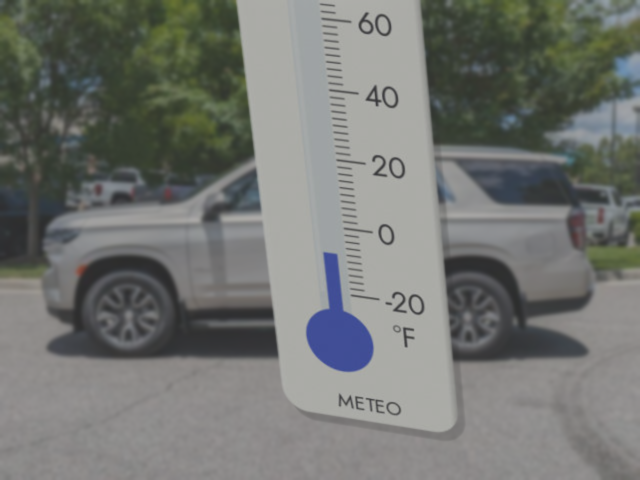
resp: -8,°F
